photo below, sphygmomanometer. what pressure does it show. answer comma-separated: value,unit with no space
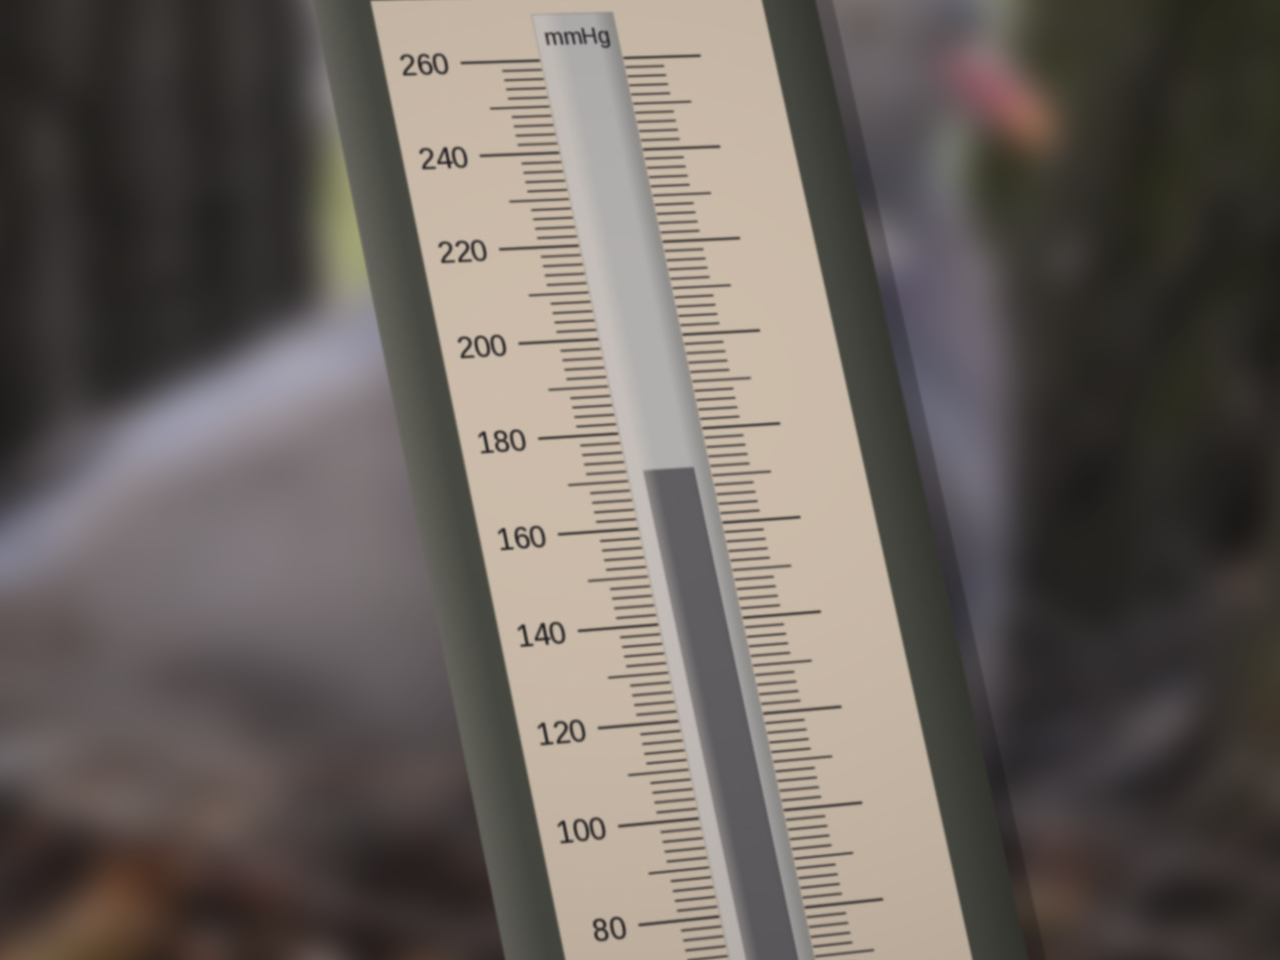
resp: 172,mmHg
